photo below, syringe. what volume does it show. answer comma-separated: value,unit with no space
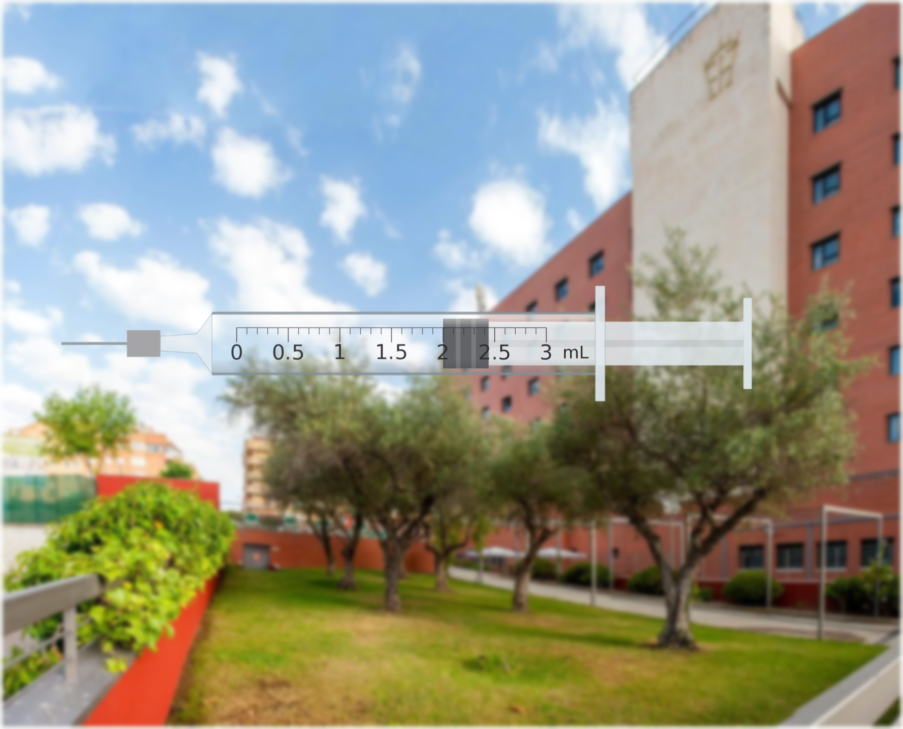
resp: 2,mL
